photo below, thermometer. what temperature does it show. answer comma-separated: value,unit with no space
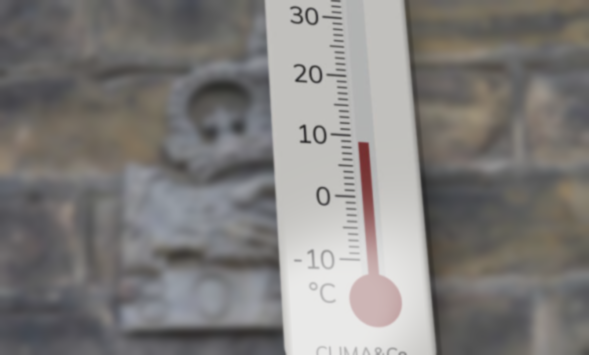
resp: 9,°C
